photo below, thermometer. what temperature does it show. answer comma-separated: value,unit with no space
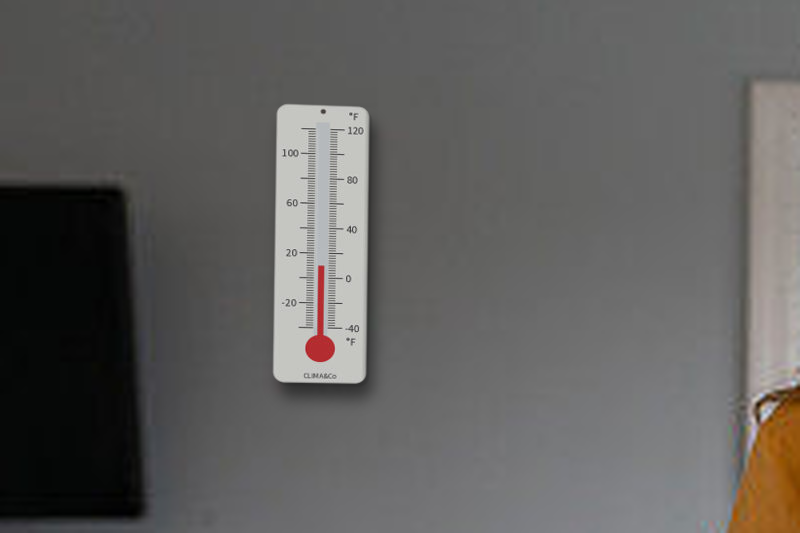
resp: 10,°F
